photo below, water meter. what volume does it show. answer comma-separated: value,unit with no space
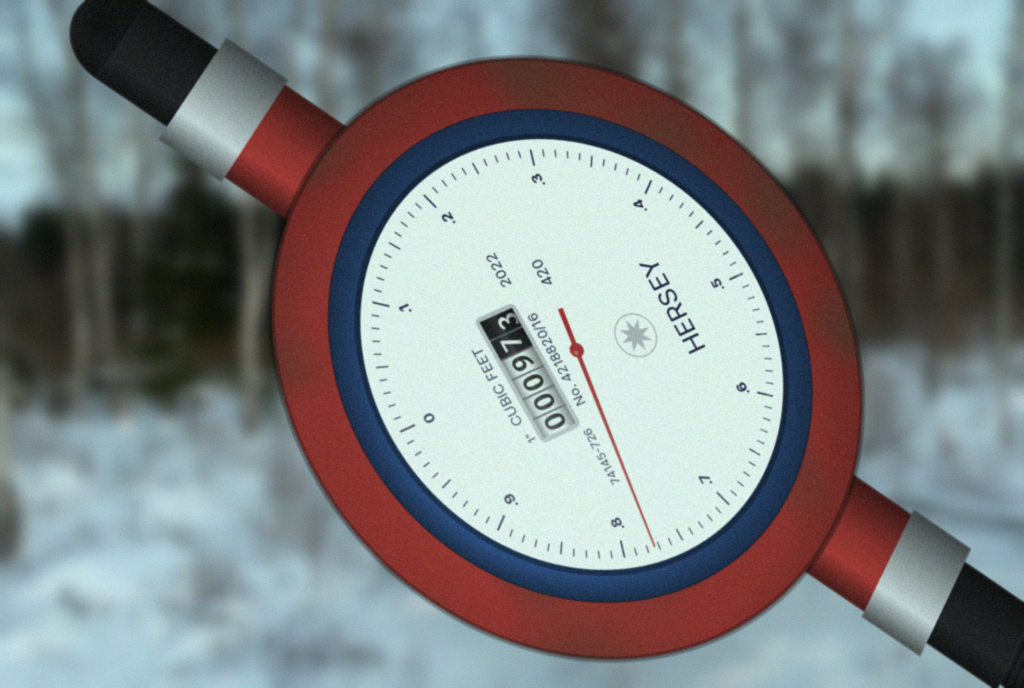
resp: 972.77,ft³
